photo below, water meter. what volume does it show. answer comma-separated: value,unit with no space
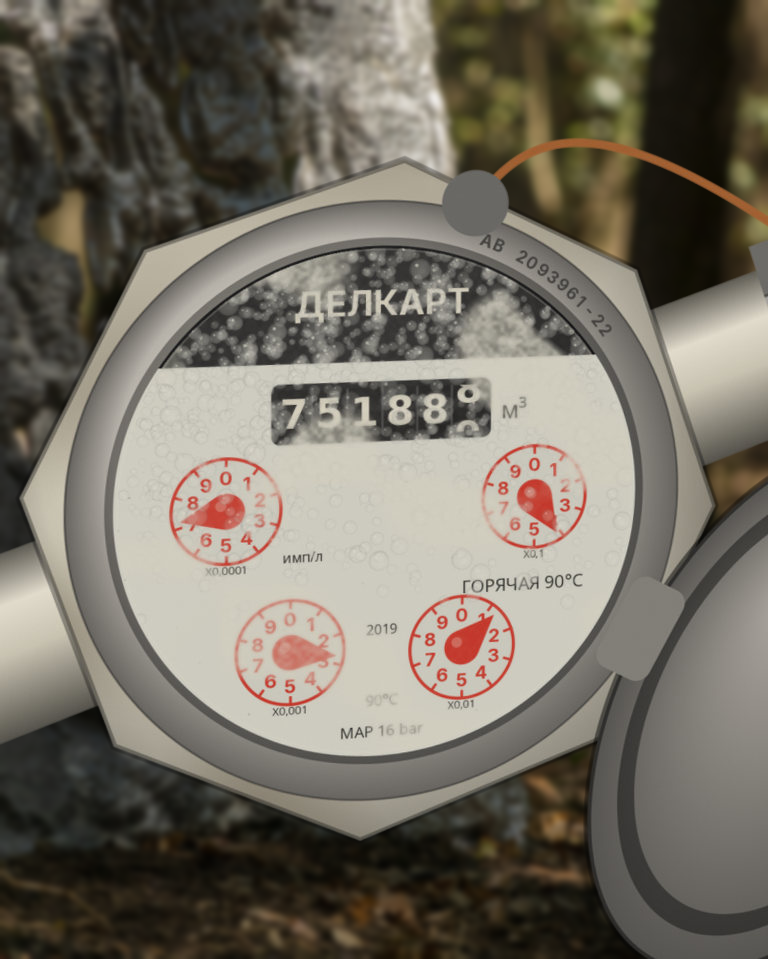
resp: 751888.4127,m³
